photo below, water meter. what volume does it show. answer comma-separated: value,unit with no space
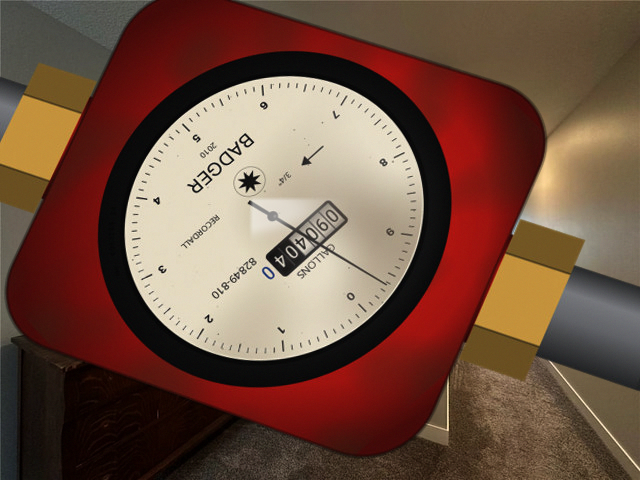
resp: 904039.6,gal
